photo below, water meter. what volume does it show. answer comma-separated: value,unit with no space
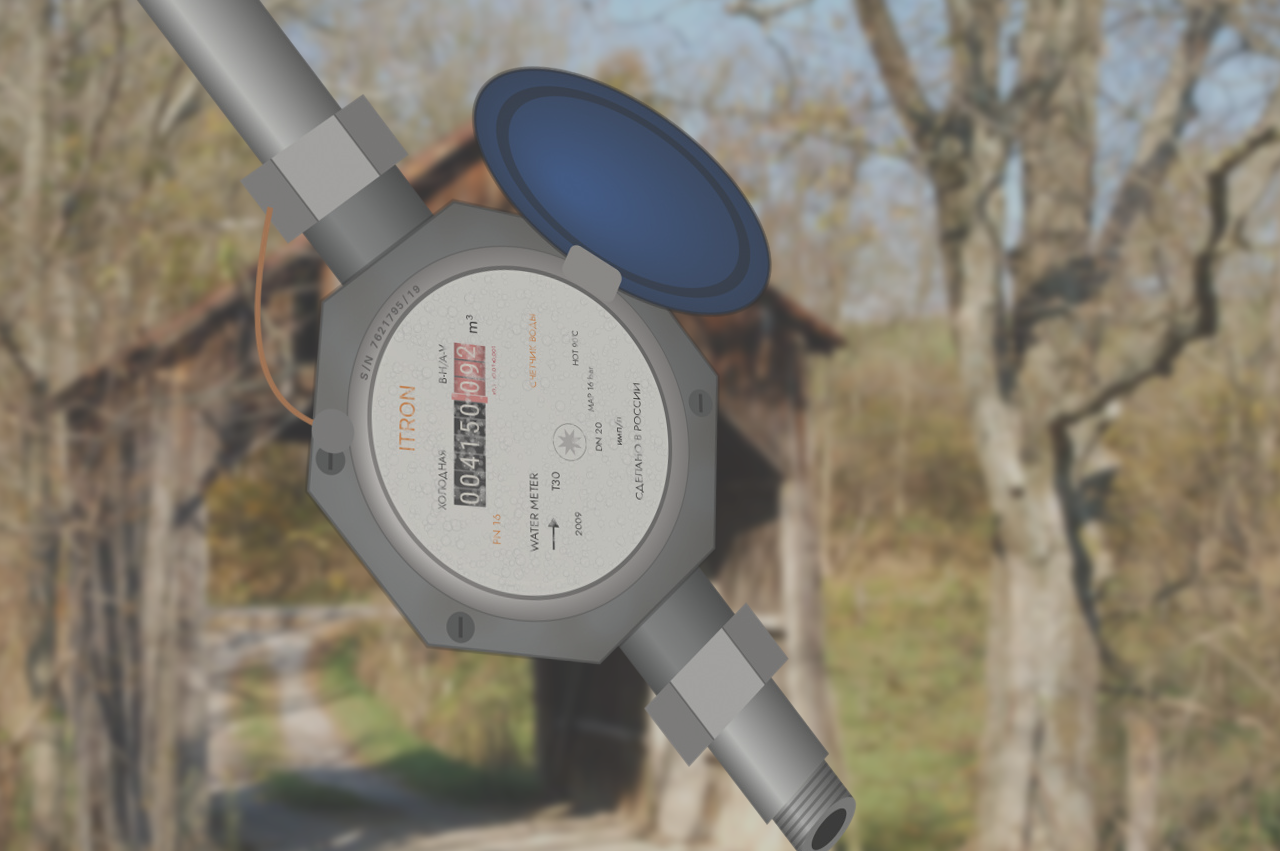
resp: 4150.092,m³
